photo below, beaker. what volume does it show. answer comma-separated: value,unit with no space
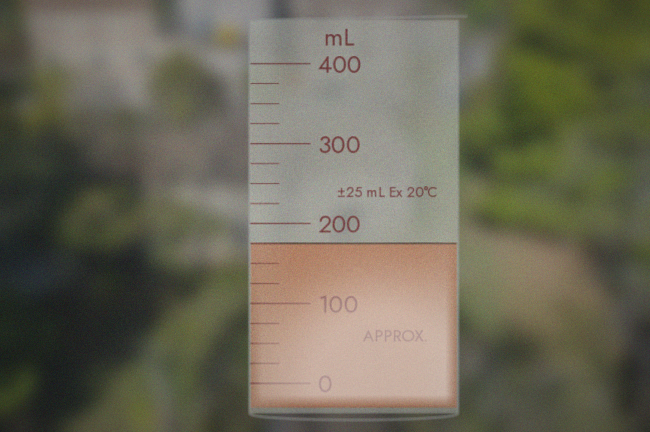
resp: 175,mL
